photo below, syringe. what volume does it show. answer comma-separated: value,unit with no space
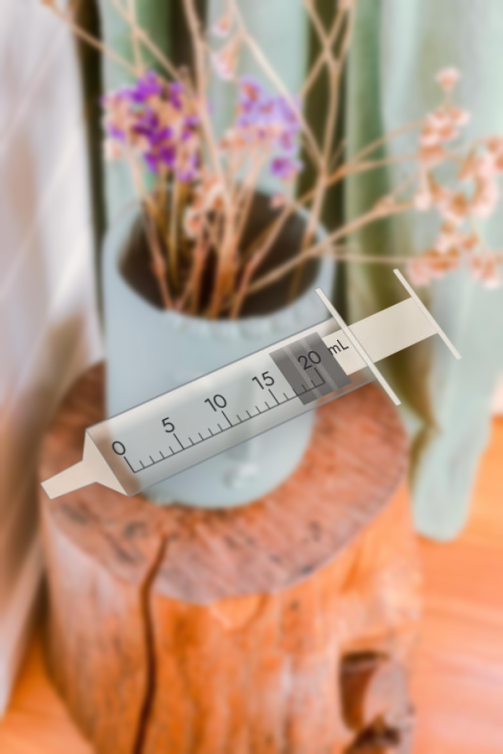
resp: 17,mL
